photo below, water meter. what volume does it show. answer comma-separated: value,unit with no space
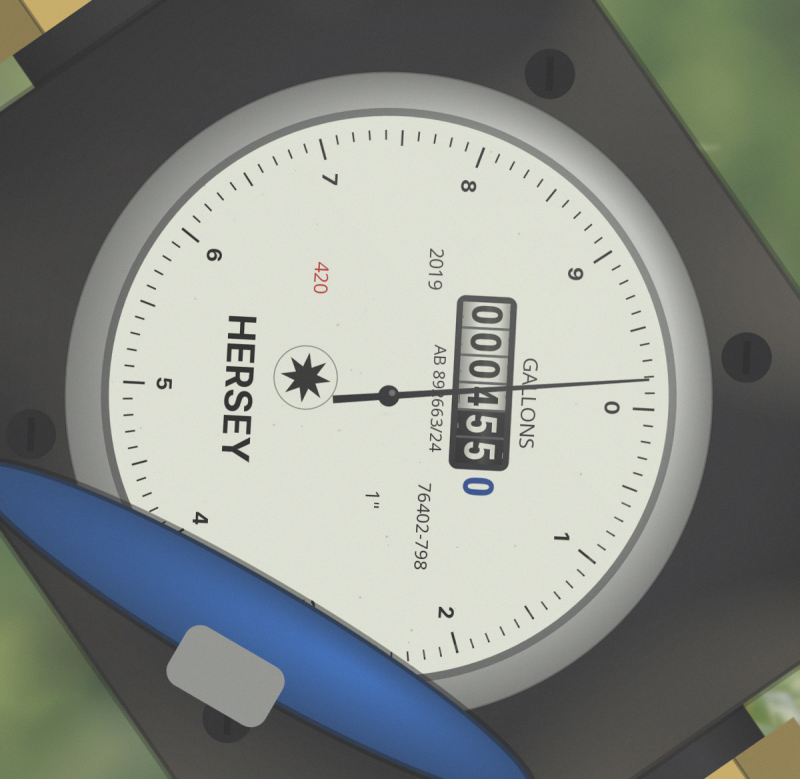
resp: 4549.8,gal
